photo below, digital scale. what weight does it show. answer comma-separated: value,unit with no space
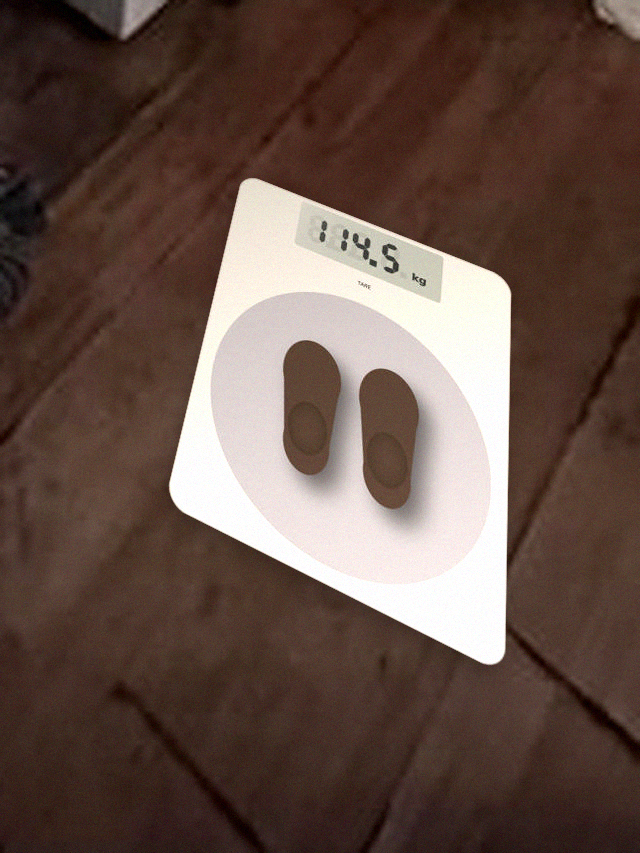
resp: 114.5,kg
